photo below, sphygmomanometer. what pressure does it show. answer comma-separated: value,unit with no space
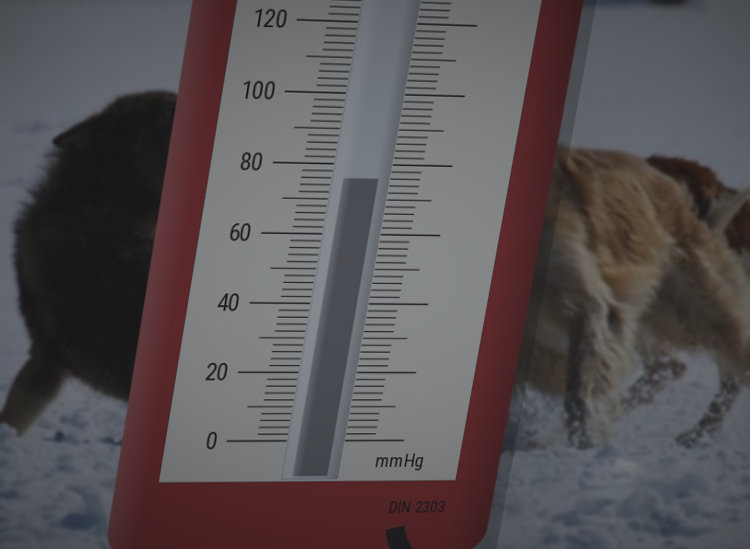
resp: 76,mmHg
